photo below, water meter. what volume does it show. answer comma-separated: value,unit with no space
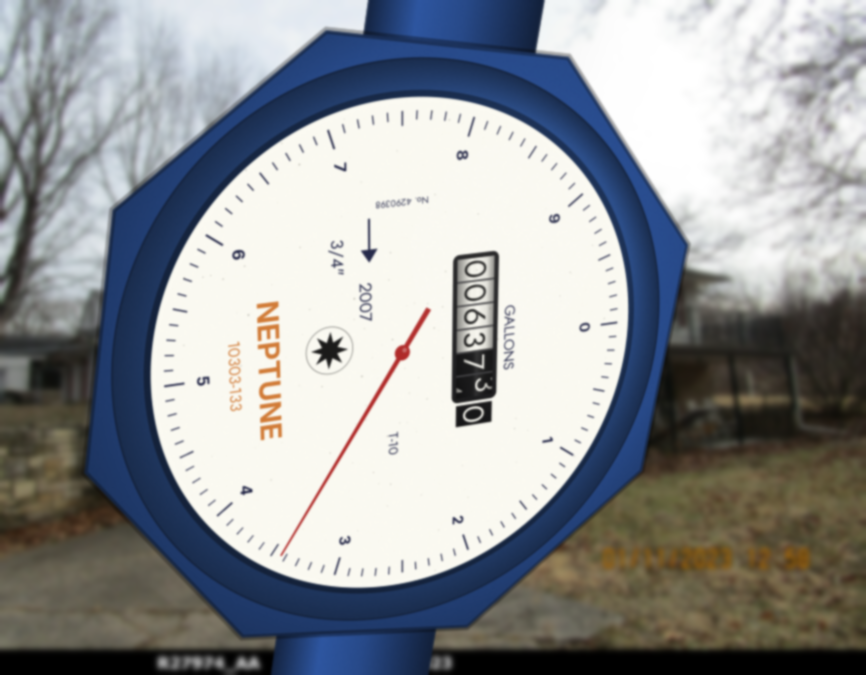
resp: 63733.4,gal
